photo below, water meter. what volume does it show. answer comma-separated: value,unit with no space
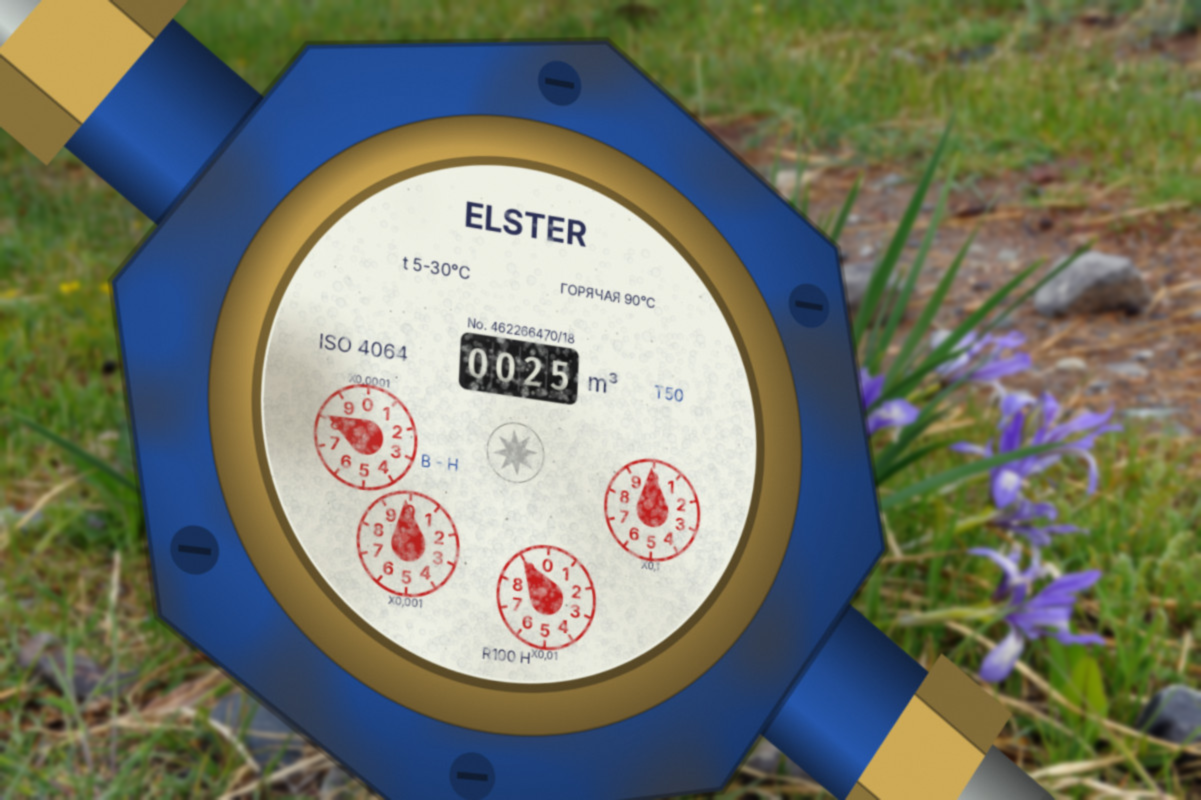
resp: 24.9898,m³
